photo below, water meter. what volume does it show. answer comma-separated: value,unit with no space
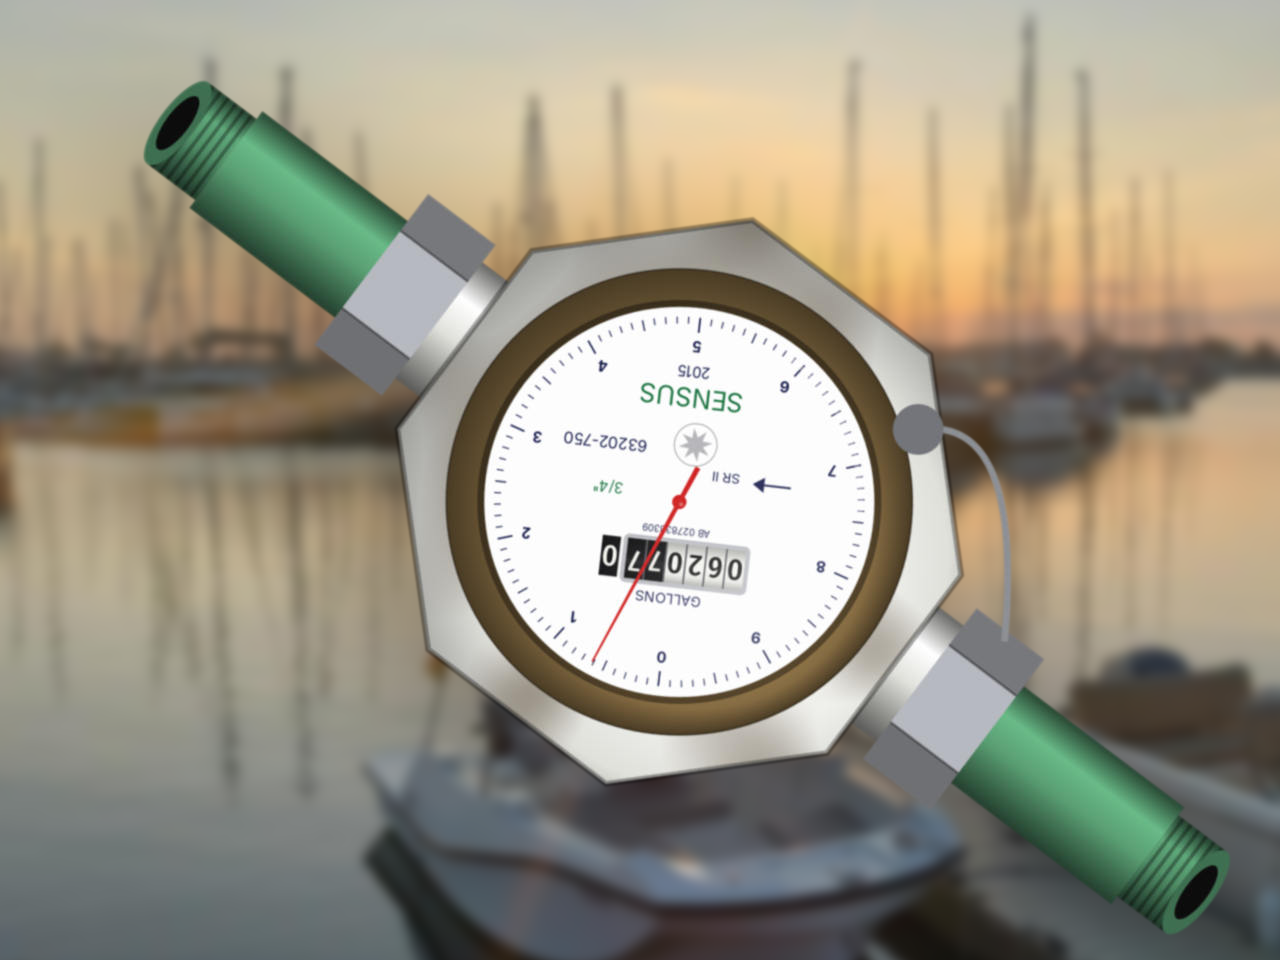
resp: 620770.6,gal
